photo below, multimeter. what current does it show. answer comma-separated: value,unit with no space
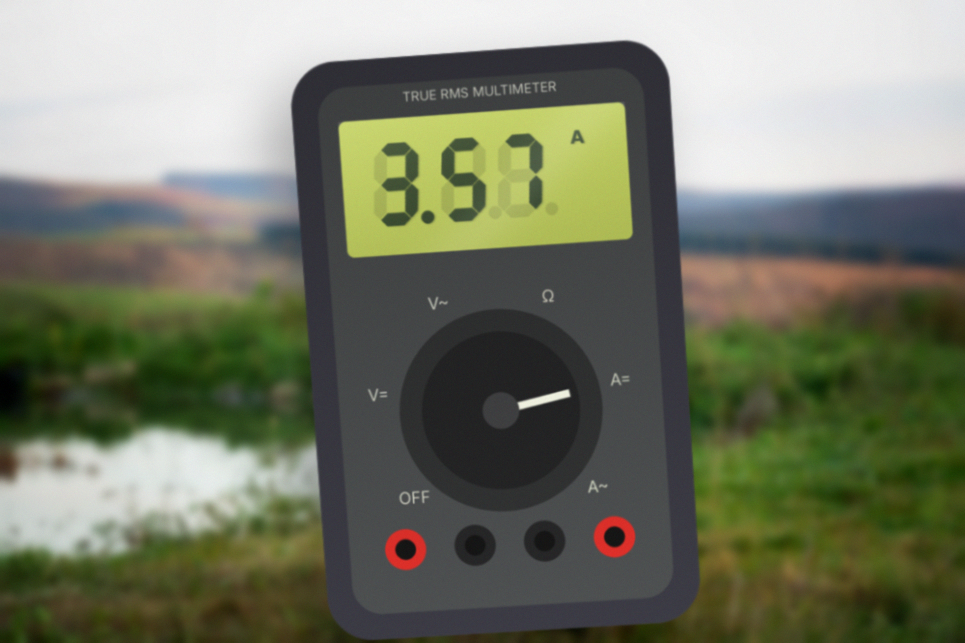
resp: 3.57,A
